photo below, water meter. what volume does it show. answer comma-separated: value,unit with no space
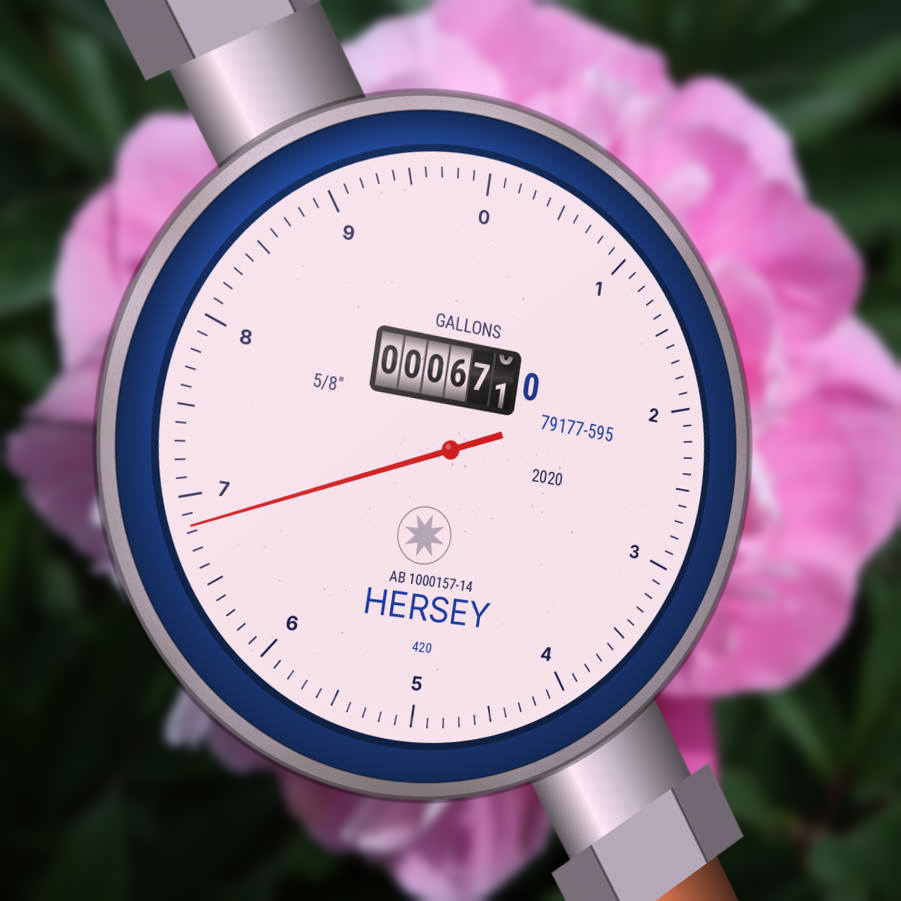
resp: 6706.8,gal
